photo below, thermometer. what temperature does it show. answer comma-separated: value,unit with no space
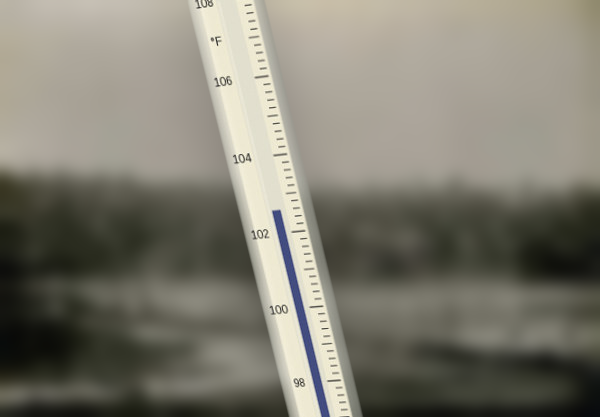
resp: 102.6,°F
